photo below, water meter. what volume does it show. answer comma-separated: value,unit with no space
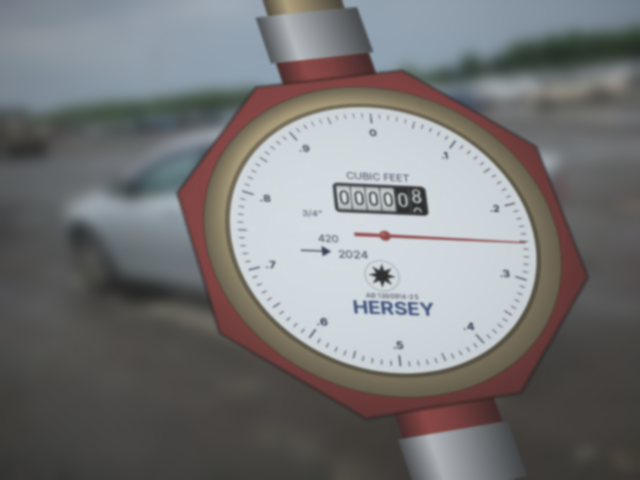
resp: 8.25,ft³
